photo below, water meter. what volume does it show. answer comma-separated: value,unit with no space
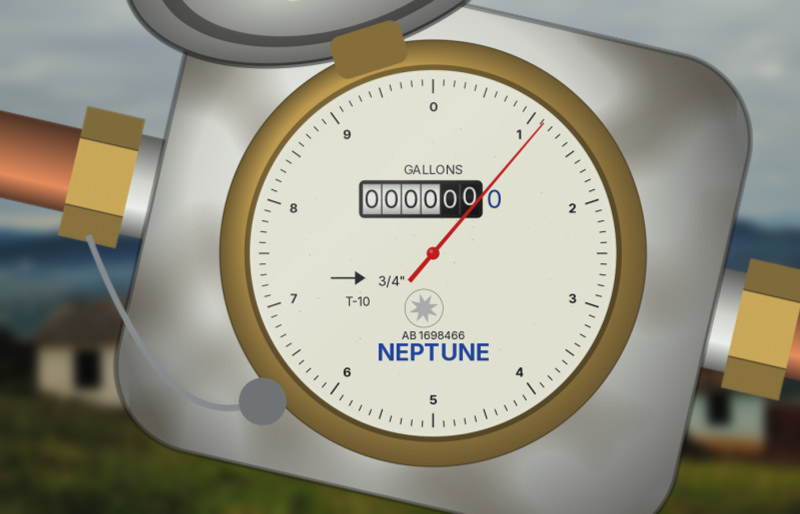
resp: 1.1,gal
